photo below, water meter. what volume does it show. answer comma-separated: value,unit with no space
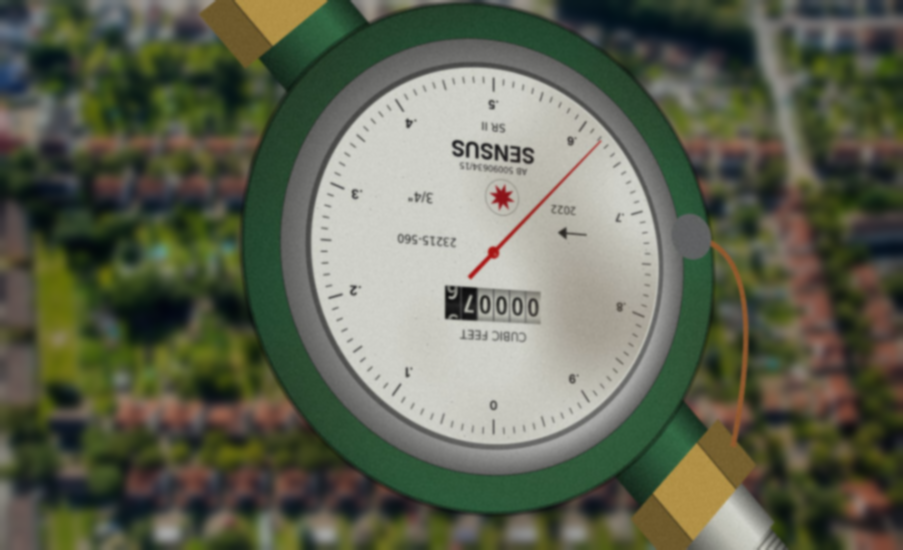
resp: 75.62,ft³
